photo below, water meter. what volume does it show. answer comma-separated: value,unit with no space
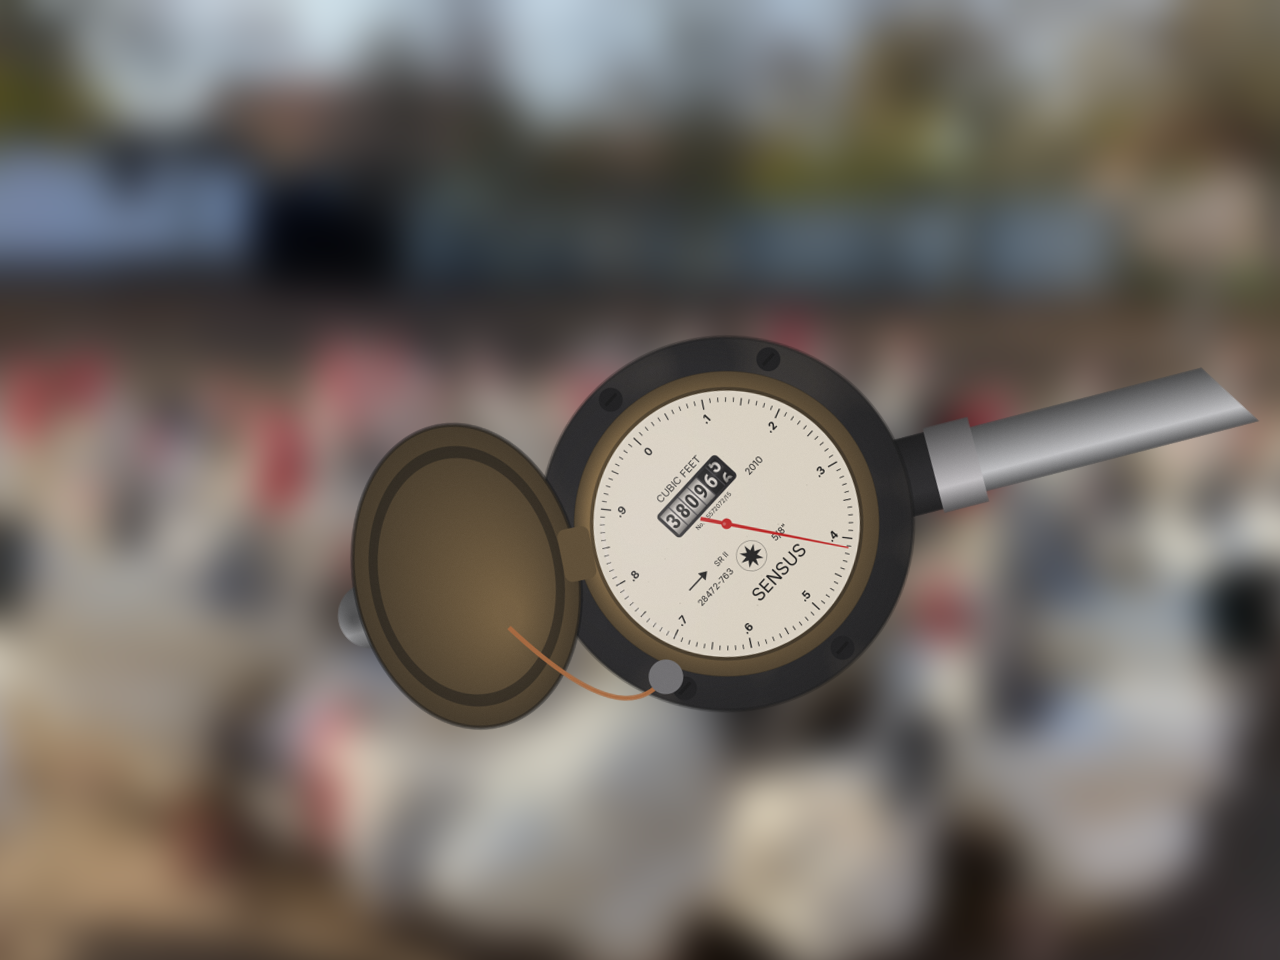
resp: 380965.41,ft³
